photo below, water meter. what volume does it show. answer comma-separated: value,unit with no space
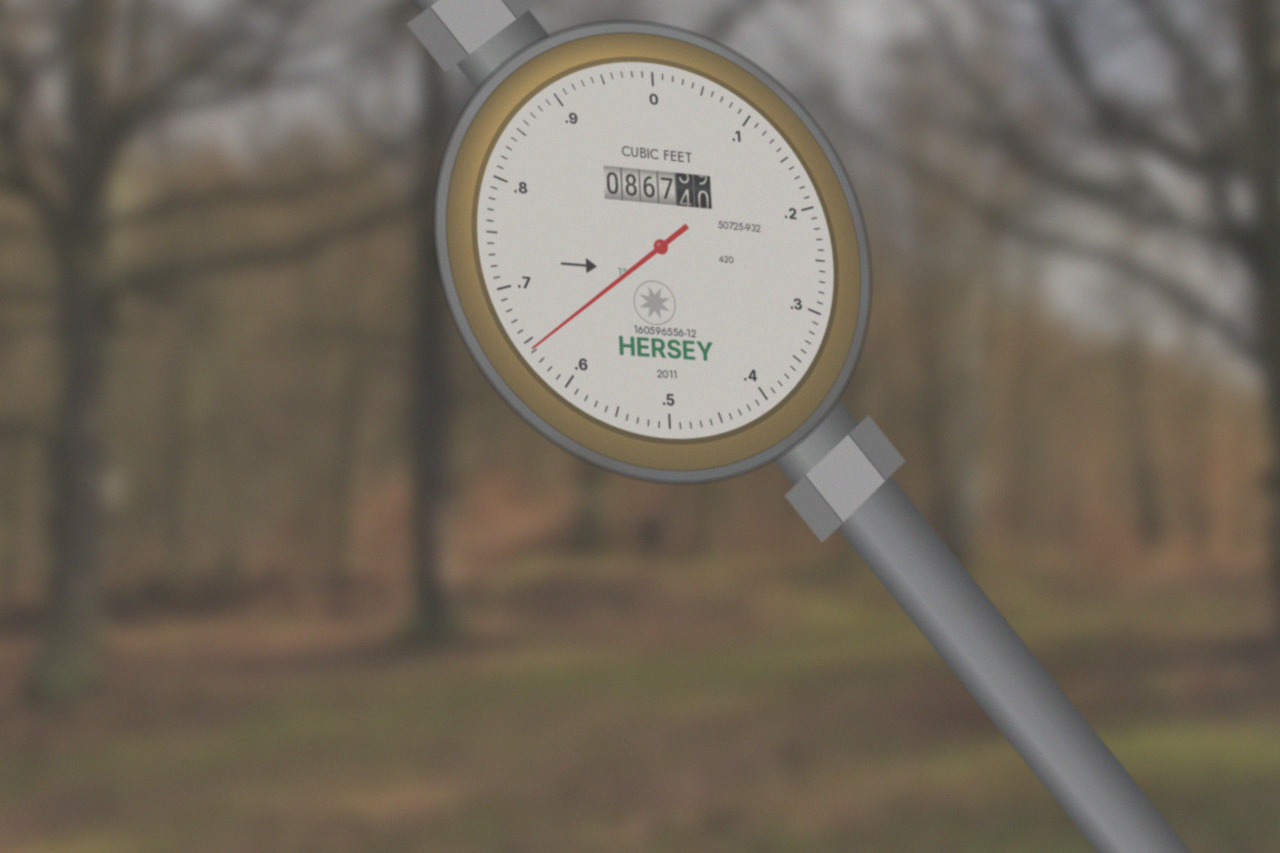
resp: 86739.64,ft³
